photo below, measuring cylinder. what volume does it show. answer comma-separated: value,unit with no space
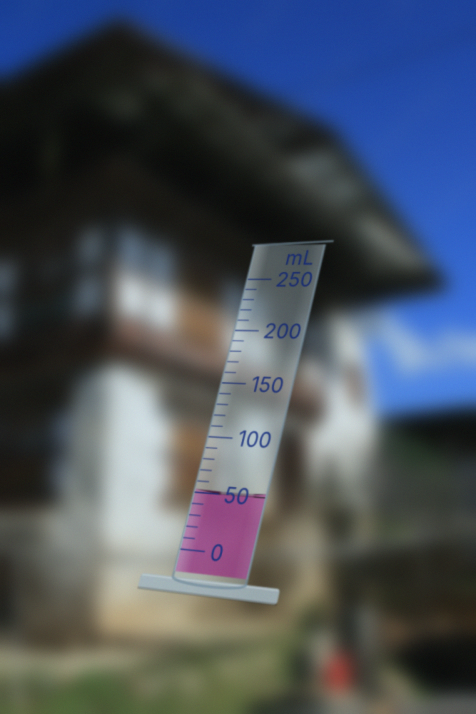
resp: 50,mL
